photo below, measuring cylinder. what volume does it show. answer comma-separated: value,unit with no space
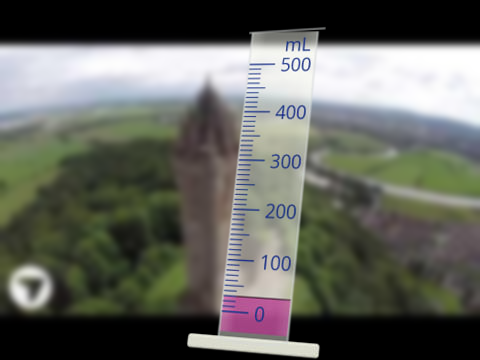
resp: 30,mL
